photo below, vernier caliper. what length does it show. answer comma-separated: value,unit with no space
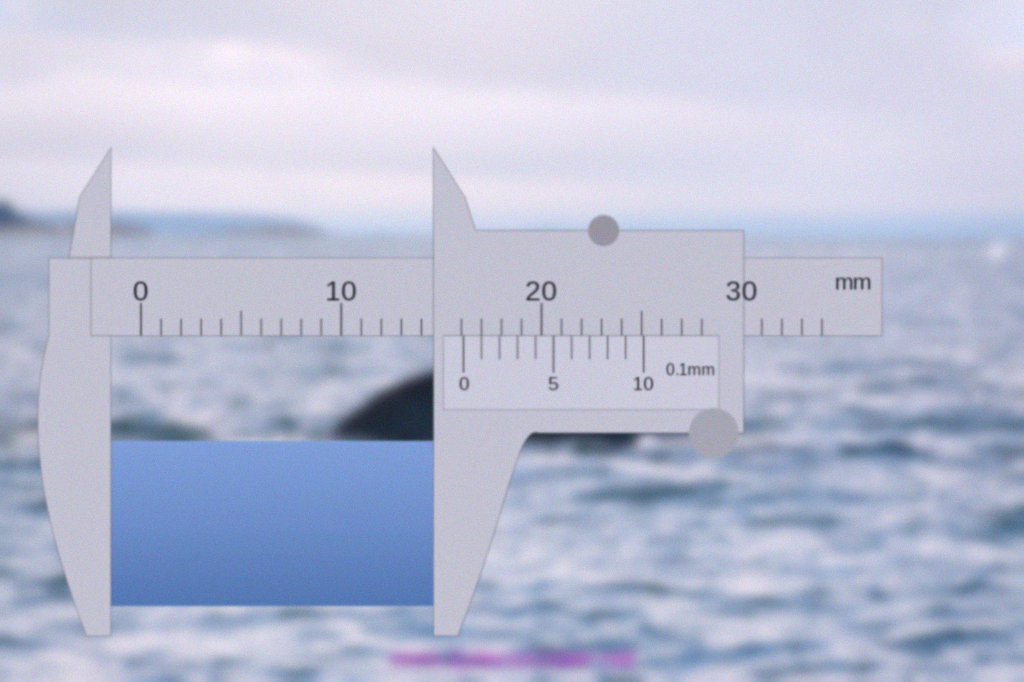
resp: 16.1,mm
